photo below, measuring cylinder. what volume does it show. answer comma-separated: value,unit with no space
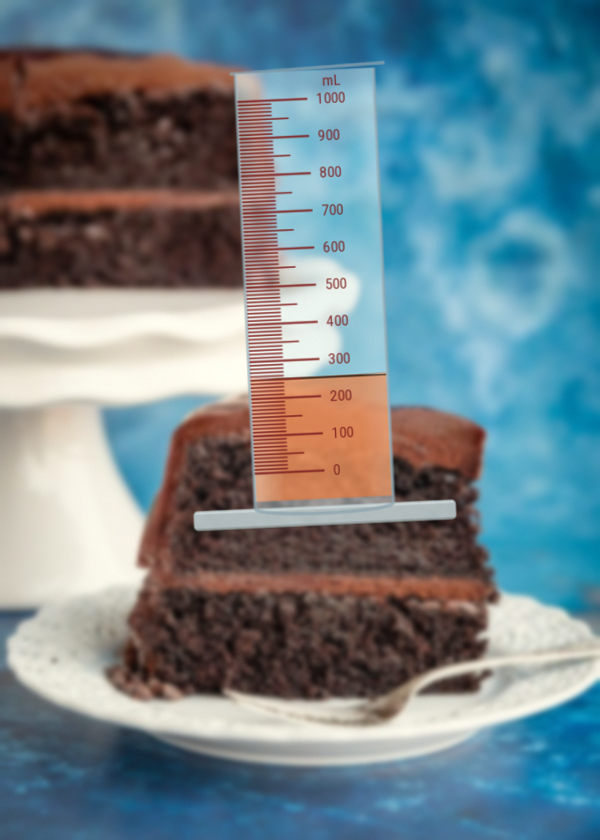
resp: 250,mL
